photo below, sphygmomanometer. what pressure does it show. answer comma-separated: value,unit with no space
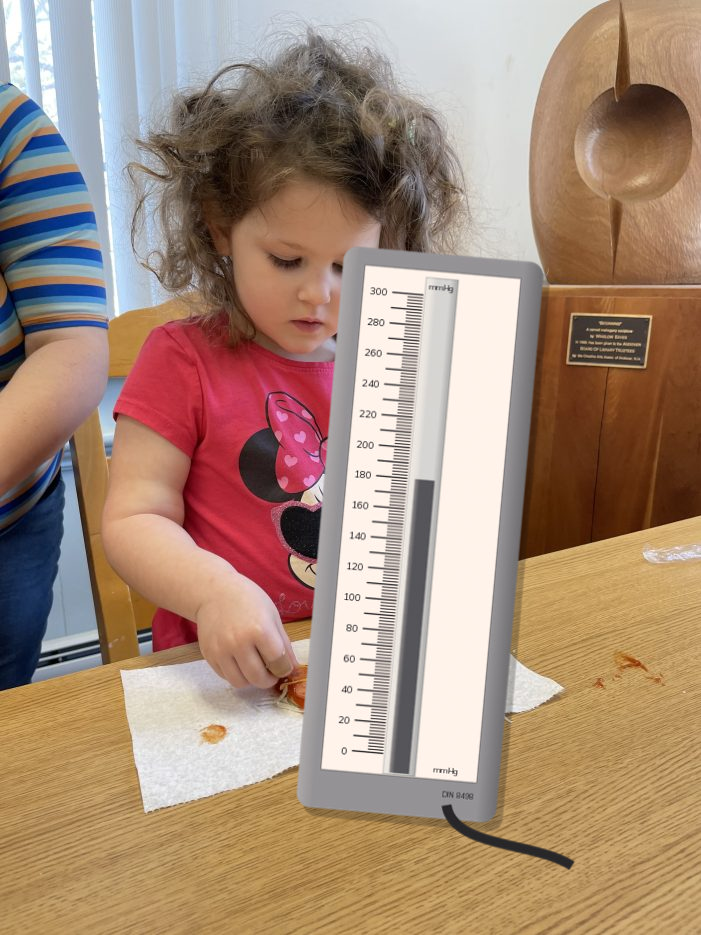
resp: 180,mmHg
